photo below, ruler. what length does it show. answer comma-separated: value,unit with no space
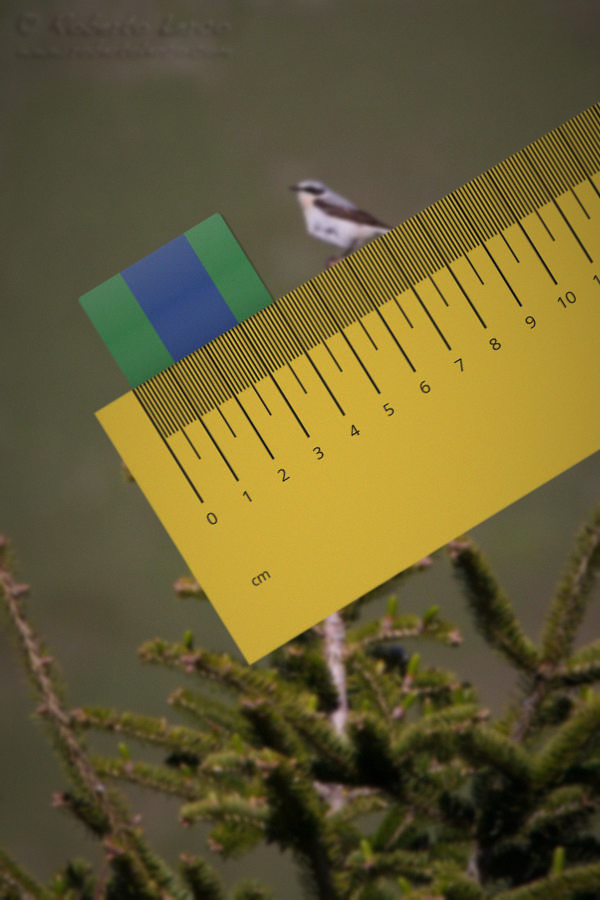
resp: 4,cm
